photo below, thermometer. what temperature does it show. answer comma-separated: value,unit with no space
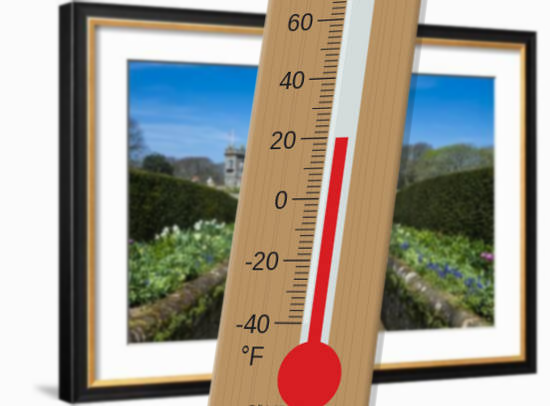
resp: 20,°F
